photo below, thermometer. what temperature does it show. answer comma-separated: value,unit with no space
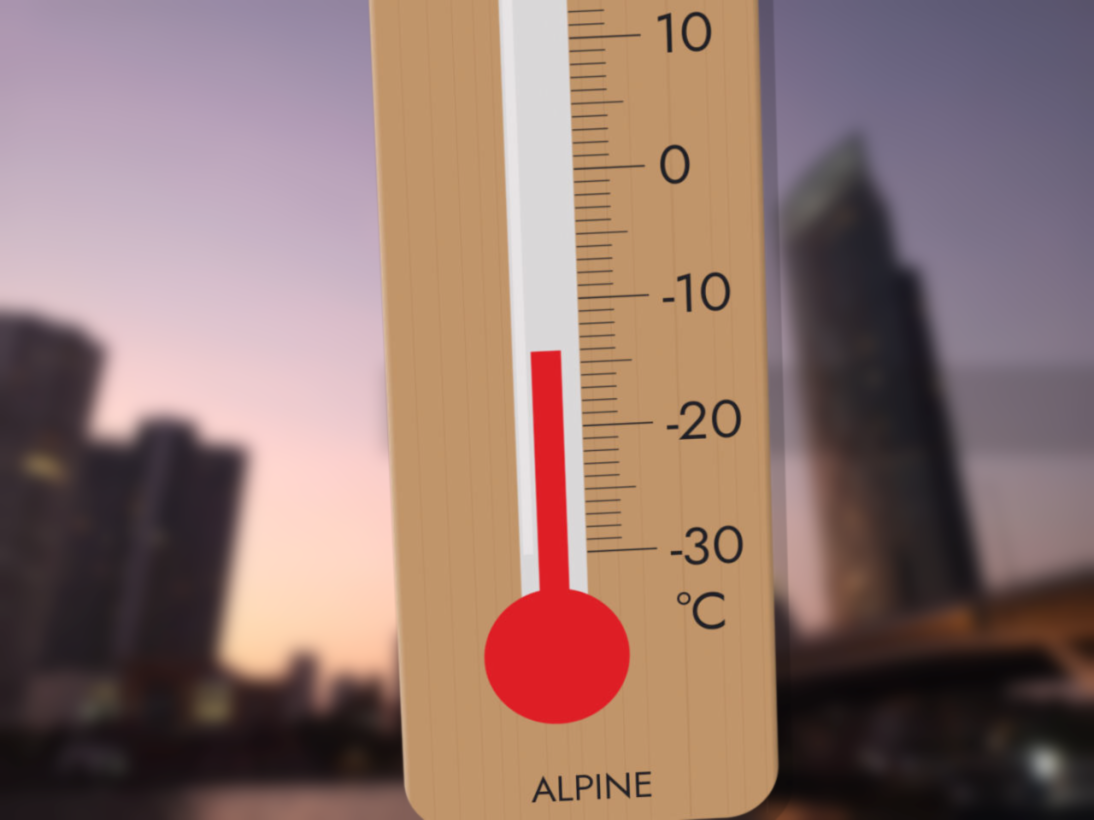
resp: -14,°C
